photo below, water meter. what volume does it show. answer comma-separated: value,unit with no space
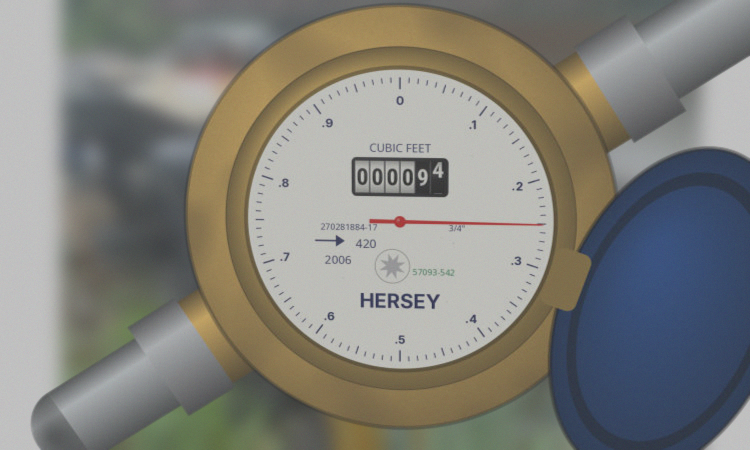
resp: 94.25,ft³
